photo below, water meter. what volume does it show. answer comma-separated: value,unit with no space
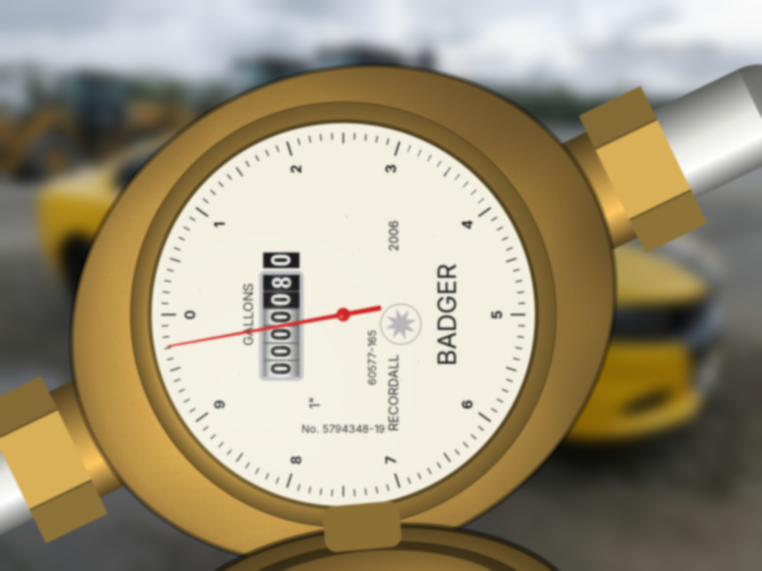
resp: 79.7,gal
